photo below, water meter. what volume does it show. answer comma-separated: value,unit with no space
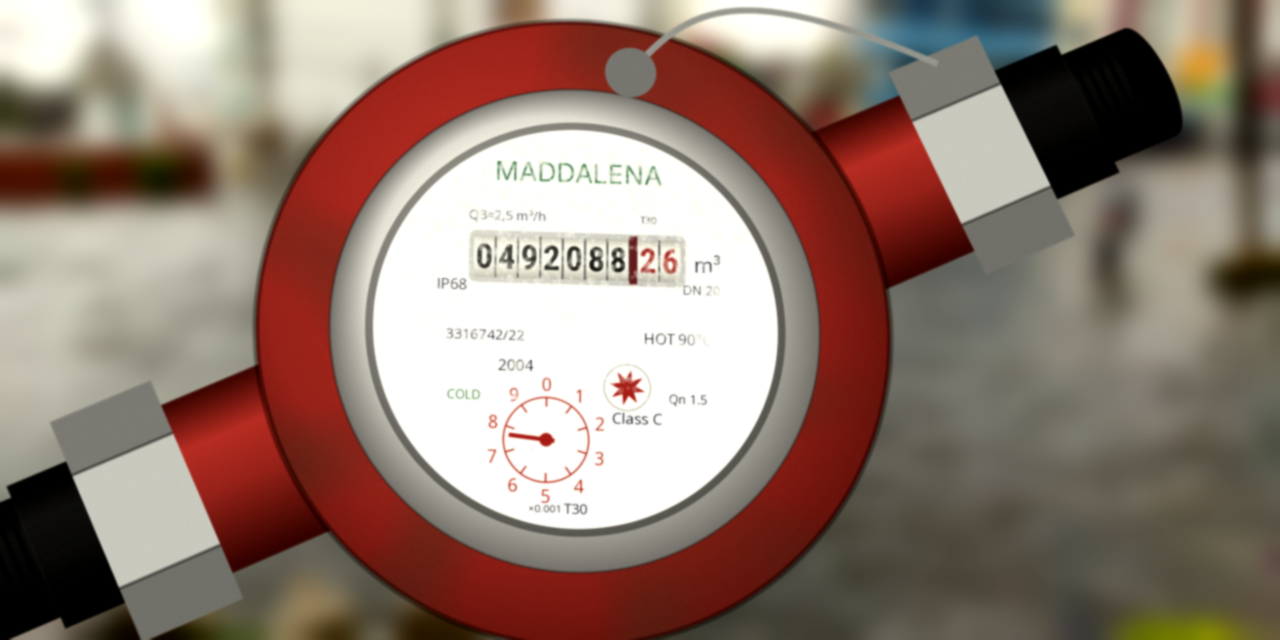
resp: 492088.267,m³
